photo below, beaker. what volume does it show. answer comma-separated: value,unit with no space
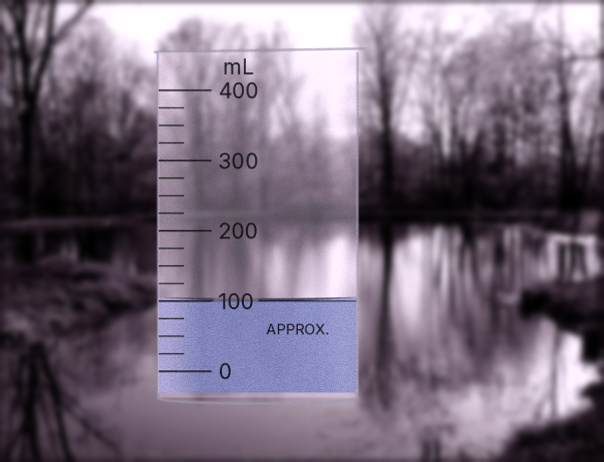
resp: 100,mL
